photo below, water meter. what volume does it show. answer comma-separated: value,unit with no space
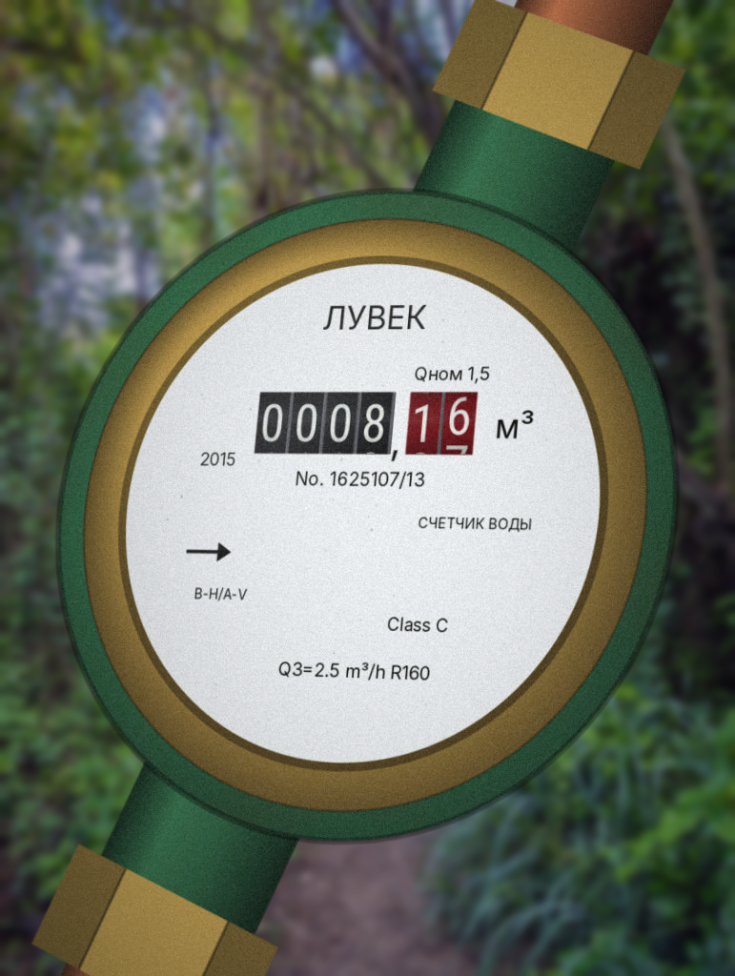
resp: 8.16,m³
